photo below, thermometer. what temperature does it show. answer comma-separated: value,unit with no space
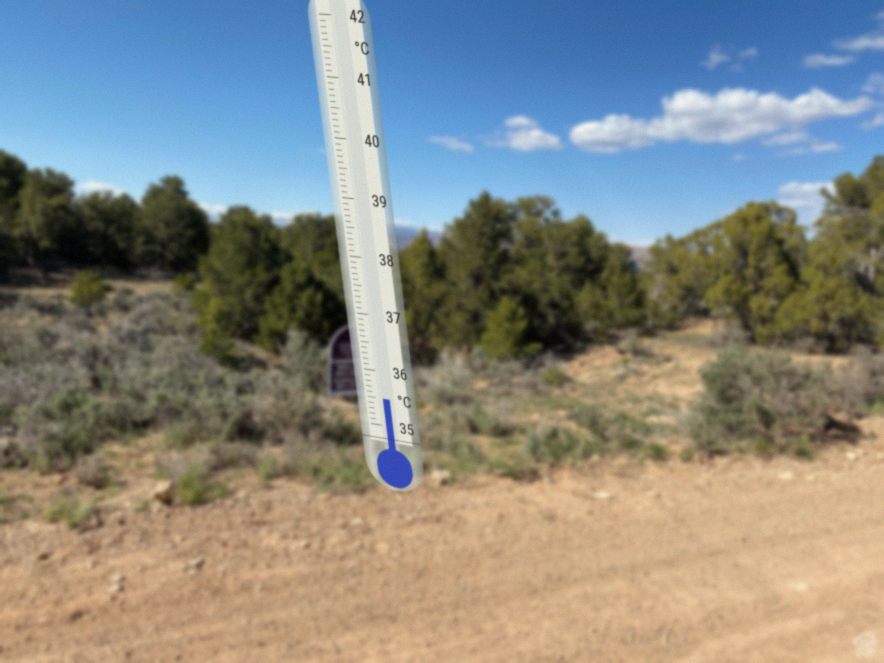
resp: 35.5,°C
